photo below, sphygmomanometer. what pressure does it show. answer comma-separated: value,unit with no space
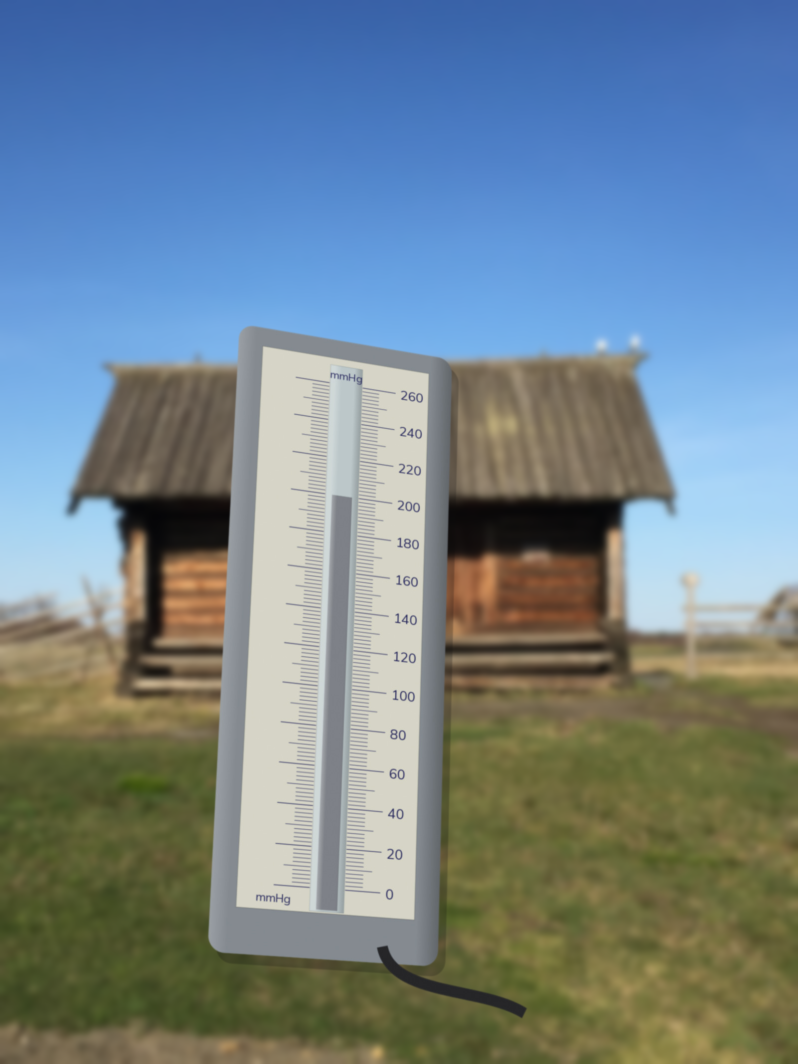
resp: 200,mmHg
